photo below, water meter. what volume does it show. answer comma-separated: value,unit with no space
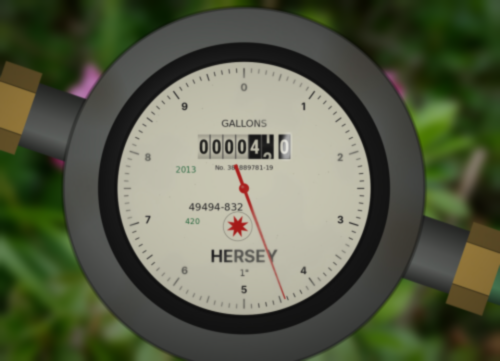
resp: 414.4,gal
